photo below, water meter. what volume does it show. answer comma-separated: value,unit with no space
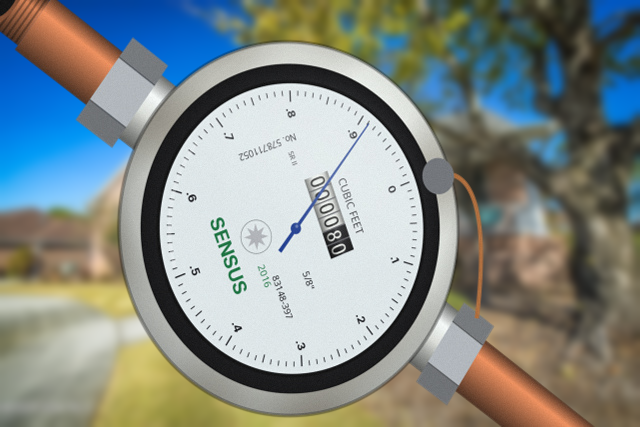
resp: 79.91,ft³
